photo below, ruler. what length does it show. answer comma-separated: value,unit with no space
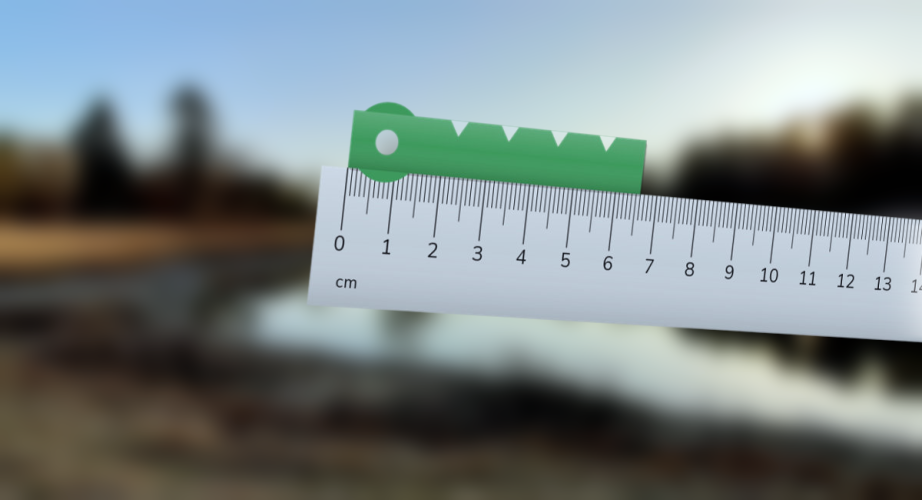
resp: 6.6,cm
